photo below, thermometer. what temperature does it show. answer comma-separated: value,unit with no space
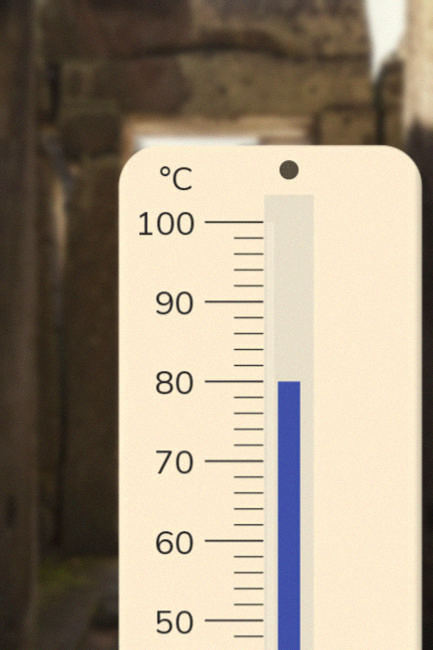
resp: 80,°C
